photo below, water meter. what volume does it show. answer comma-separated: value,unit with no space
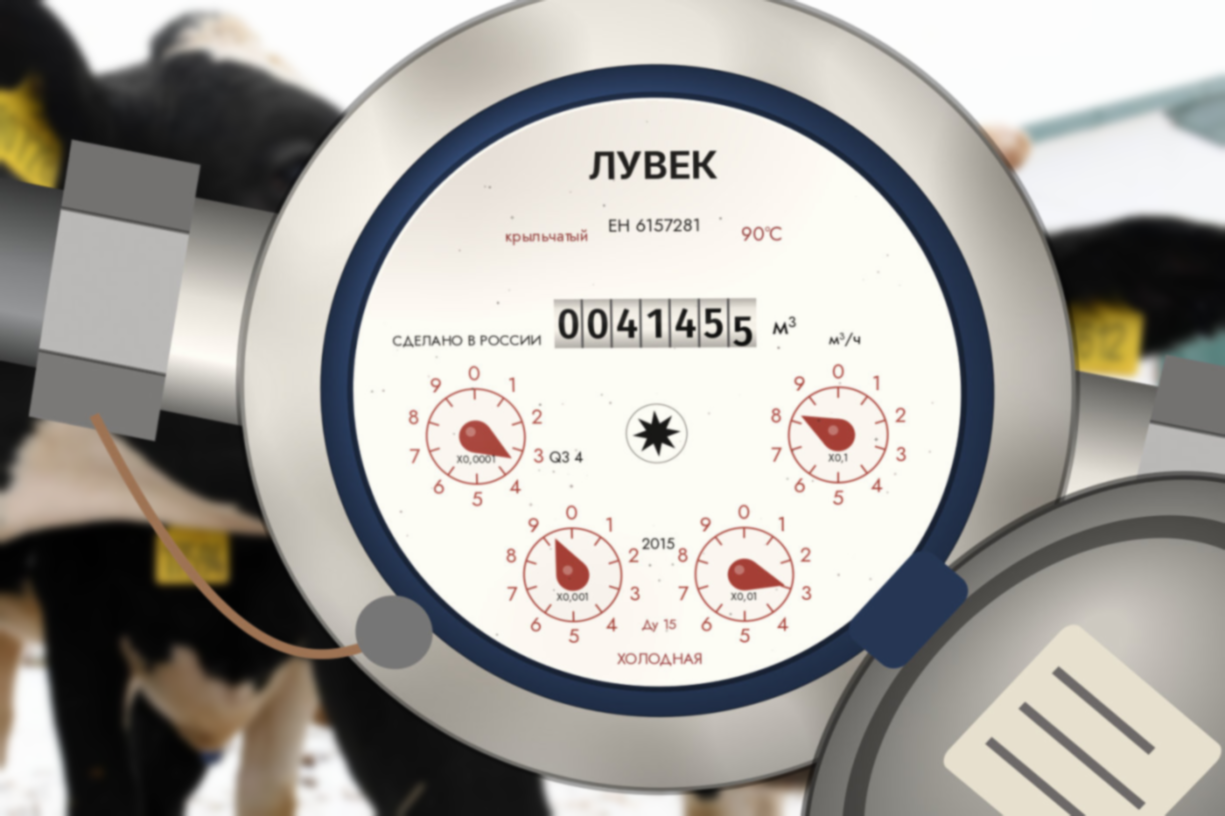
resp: 41454.8293,m³
